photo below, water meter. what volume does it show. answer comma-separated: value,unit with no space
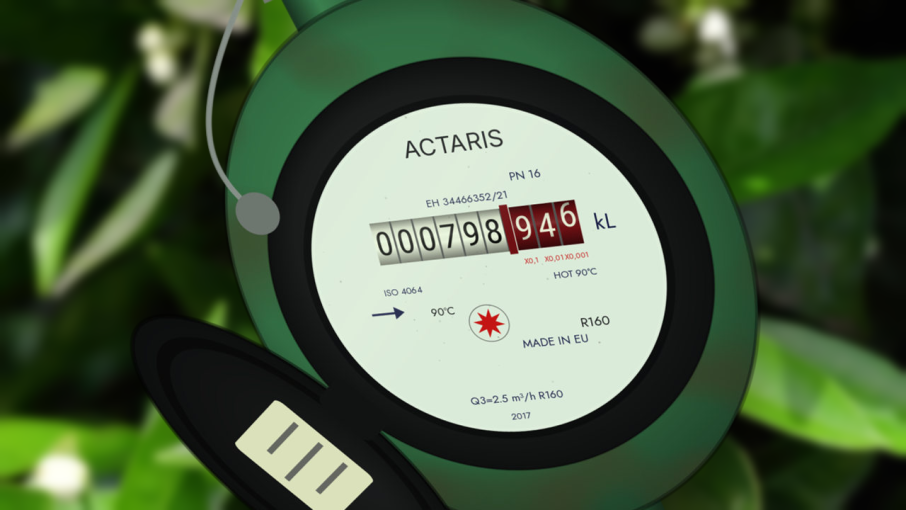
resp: 798.946,kL
